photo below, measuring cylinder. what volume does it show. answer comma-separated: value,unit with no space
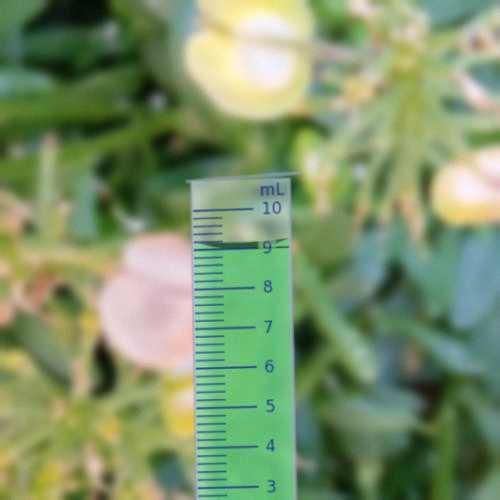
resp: 9,mL
